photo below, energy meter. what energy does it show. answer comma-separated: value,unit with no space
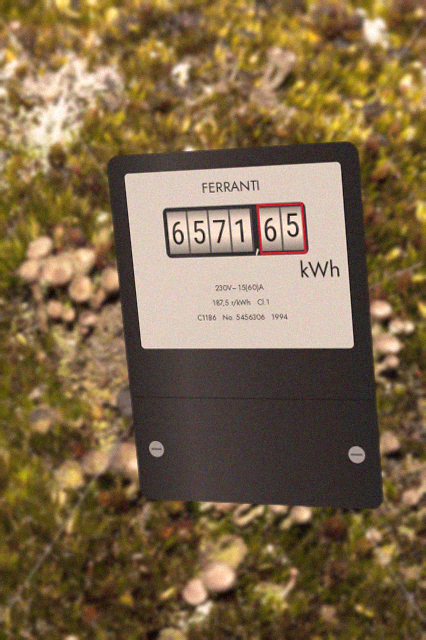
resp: 6571.65,kWh
